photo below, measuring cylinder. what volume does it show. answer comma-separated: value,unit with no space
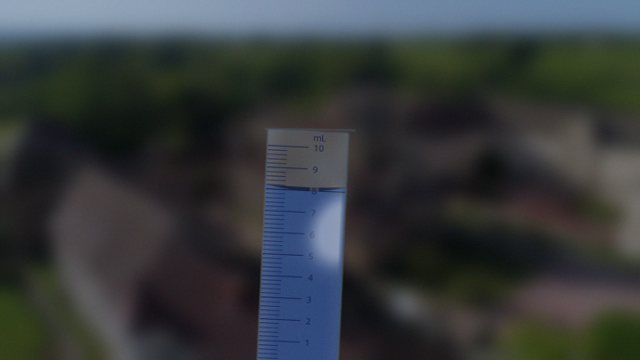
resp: 8,mL
